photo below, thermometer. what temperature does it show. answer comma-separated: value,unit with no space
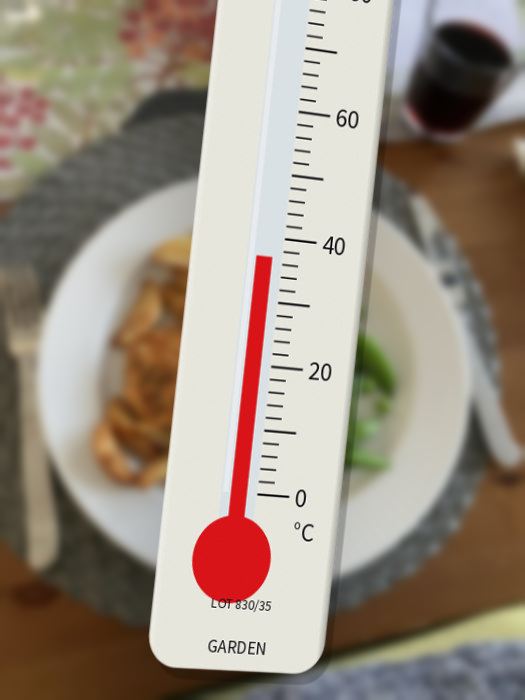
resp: 37,°C
